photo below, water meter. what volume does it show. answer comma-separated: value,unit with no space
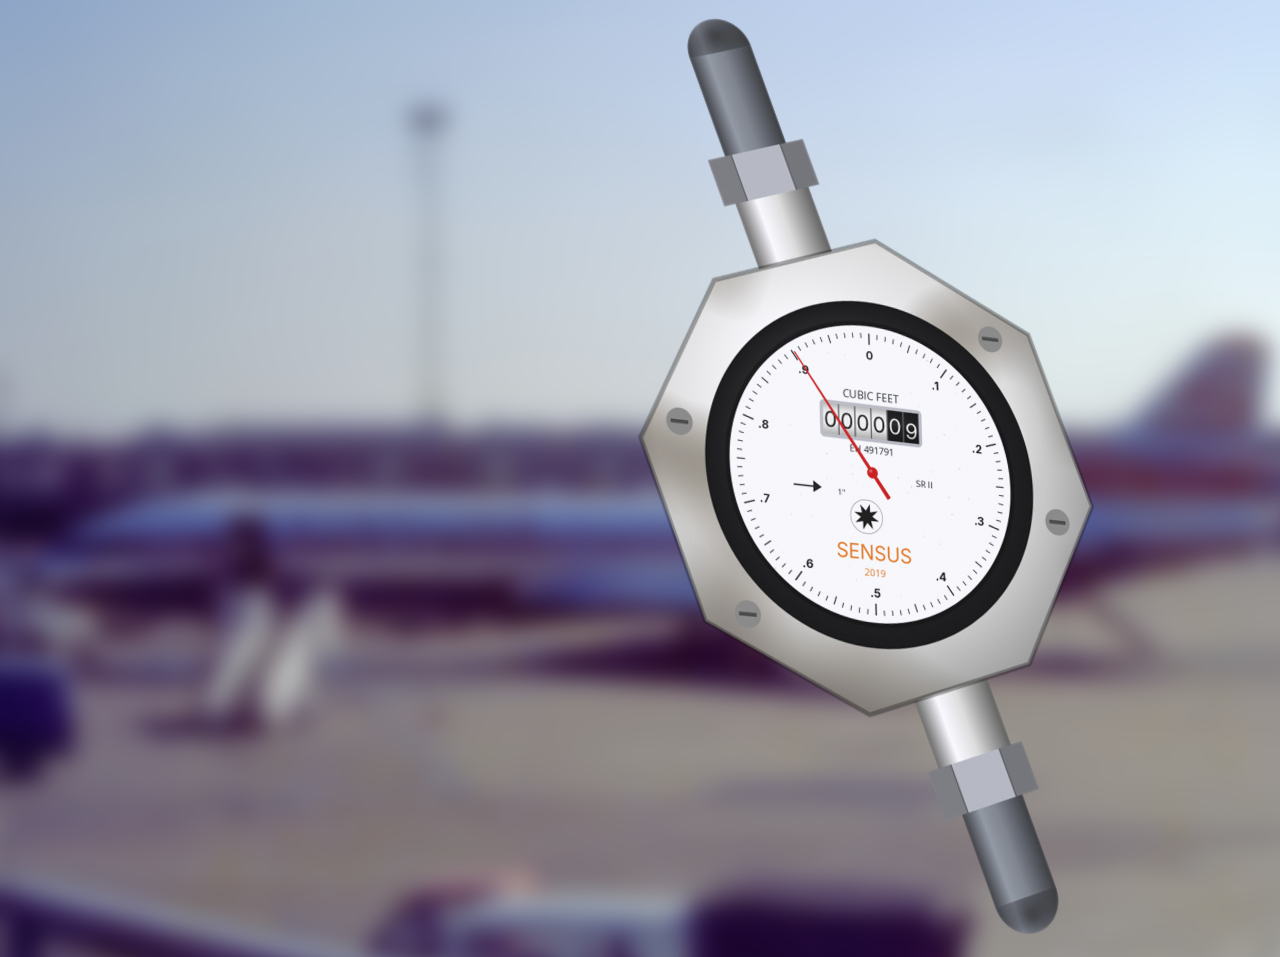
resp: 8.90,ft³
